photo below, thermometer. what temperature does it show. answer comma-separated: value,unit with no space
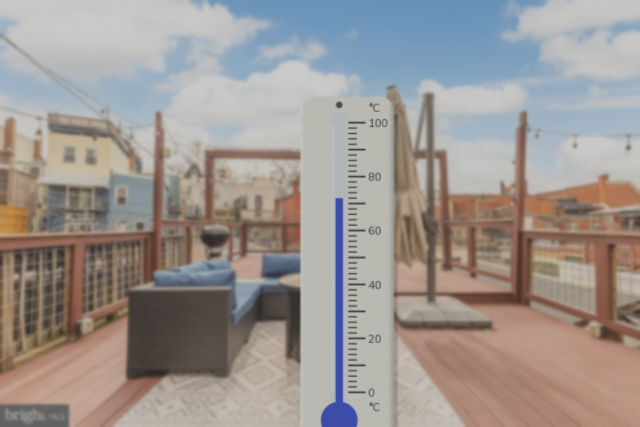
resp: 72,°C
